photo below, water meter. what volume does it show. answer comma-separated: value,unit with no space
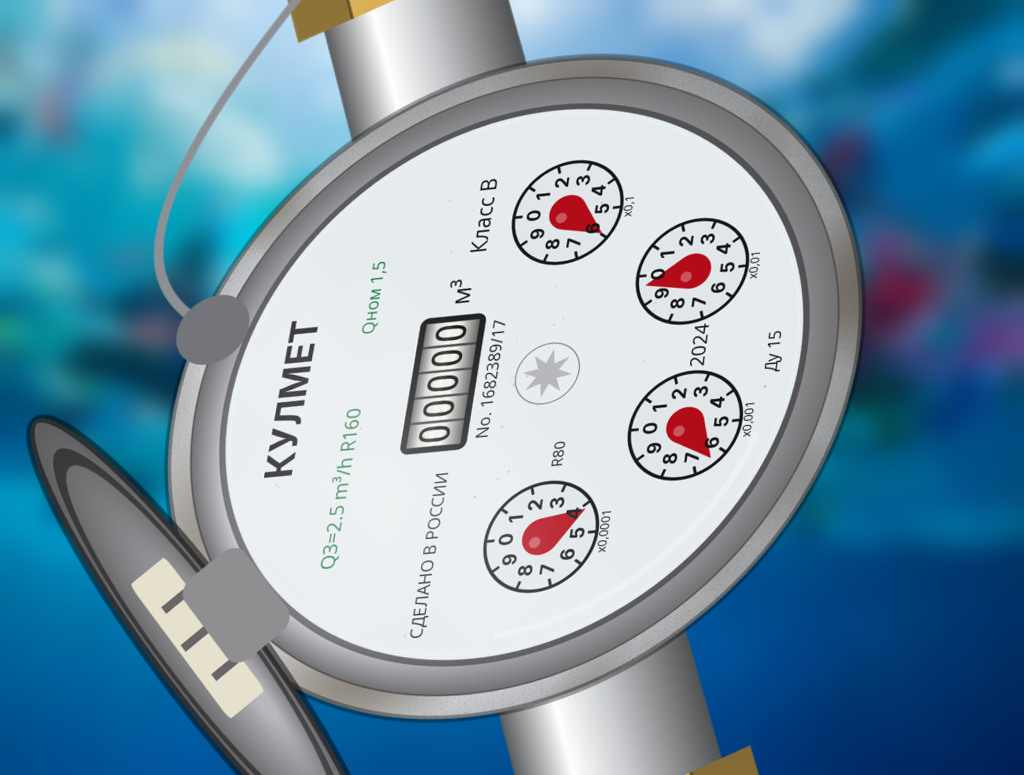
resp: 0.5964,m³
